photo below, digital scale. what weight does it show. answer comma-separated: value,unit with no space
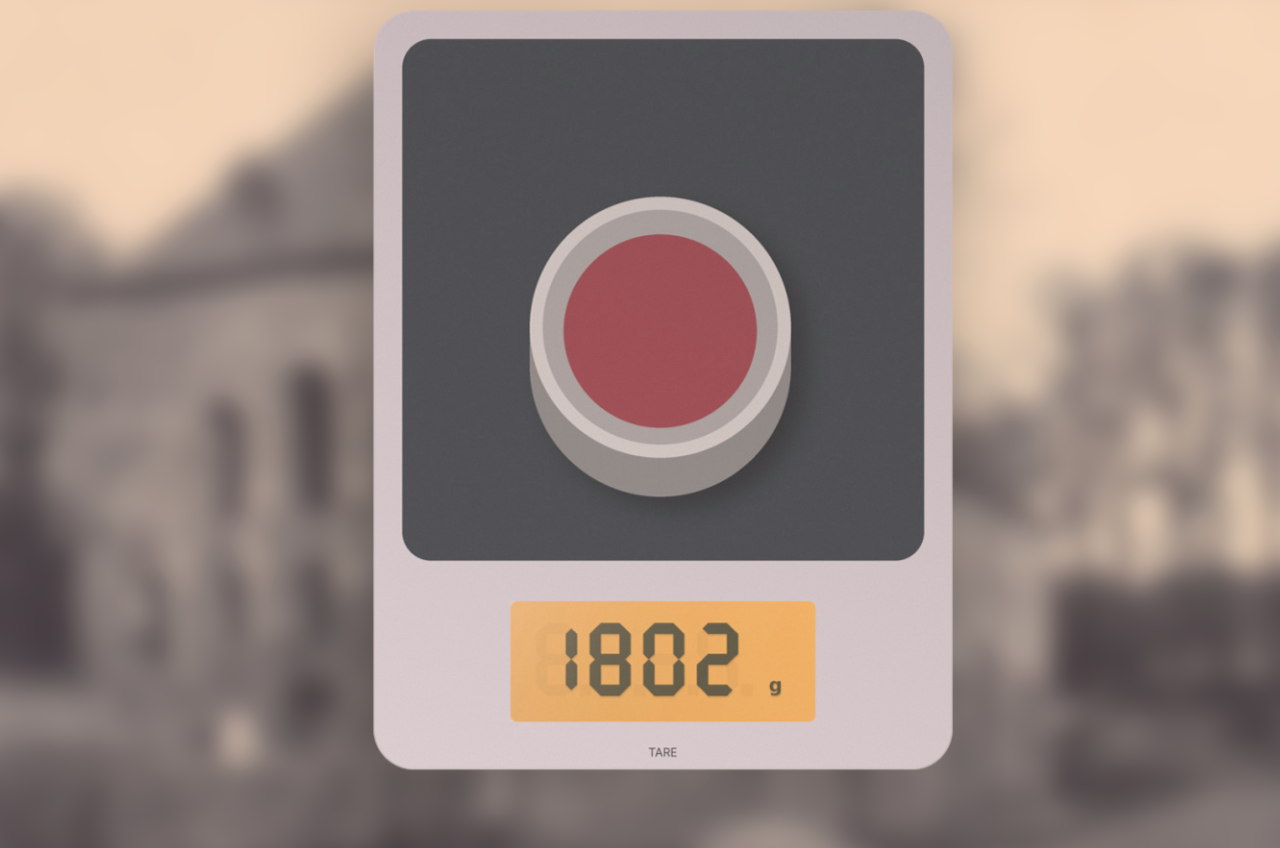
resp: 1802,g
